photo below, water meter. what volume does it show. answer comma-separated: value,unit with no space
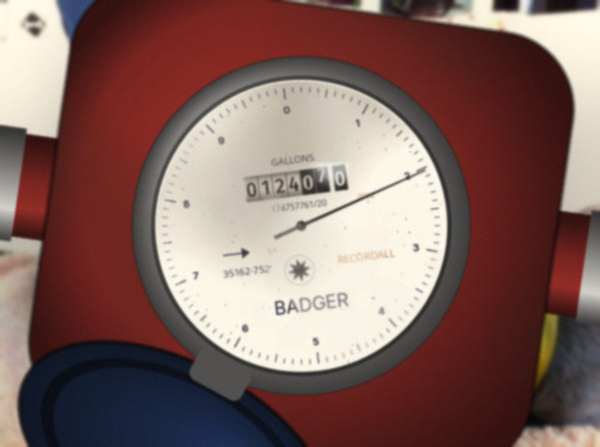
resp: 124072.0,gal
